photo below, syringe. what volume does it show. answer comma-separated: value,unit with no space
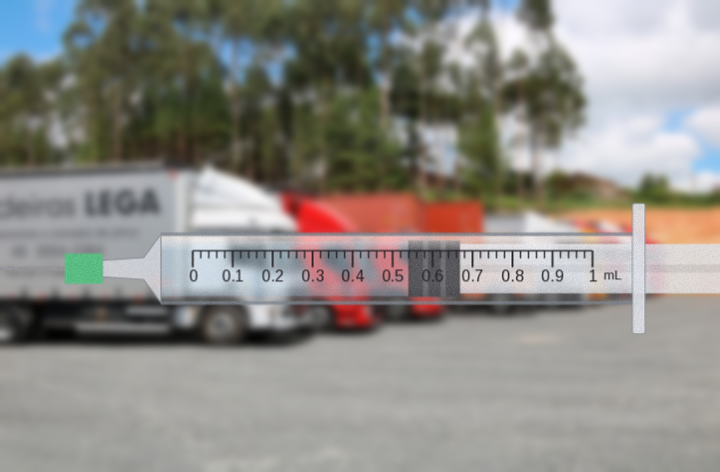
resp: 0.54,mL
